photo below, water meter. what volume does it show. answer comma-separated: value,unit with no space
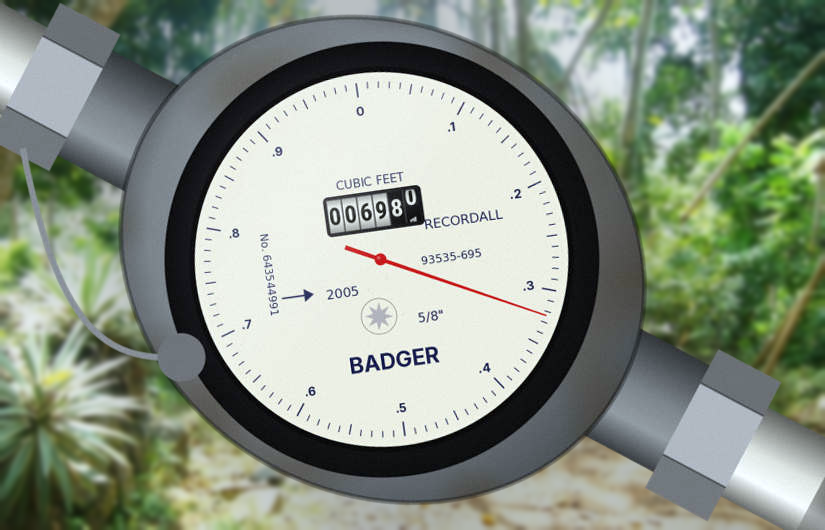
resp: 6980.32,ft³
